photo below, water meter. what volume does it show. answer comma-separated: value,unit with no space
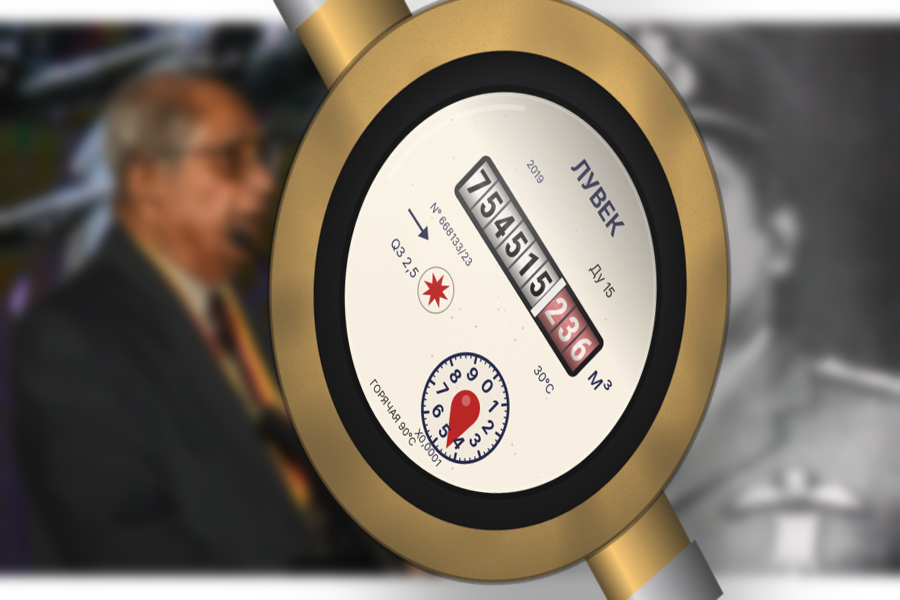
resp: 754515.2364,m³
